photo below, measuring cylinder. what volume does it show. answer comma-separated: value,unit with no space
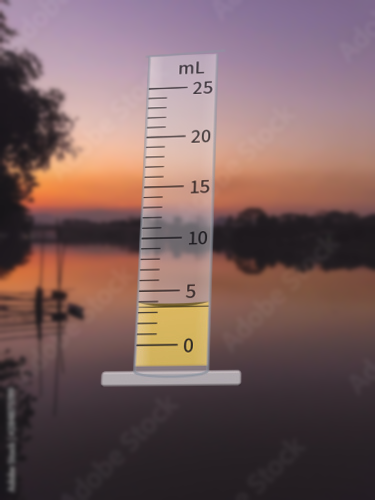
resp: 3.5,mL
